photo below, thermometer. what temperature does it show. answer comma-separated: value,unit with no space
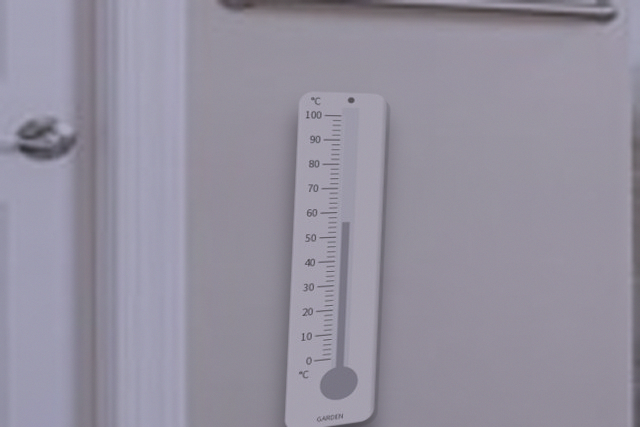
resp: 56,°C
